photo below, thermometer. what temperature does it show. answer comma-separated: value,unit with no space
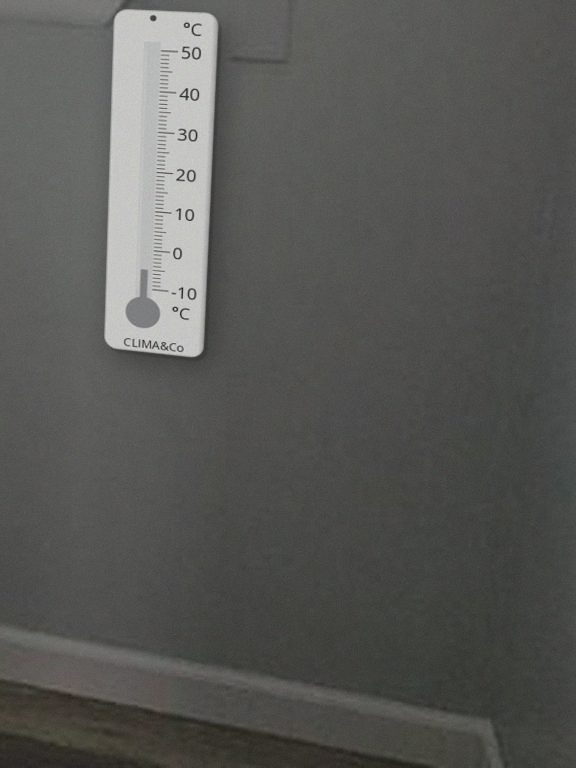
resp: -5,°C
